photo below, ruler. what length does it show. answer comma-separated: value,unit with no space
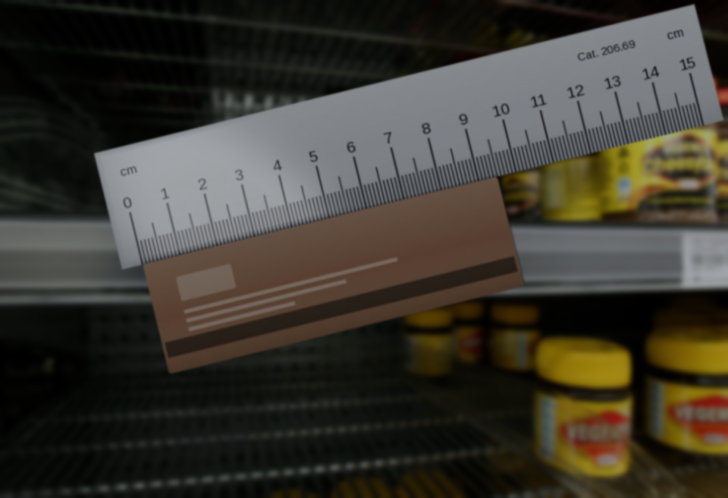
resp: 9.5,cm
